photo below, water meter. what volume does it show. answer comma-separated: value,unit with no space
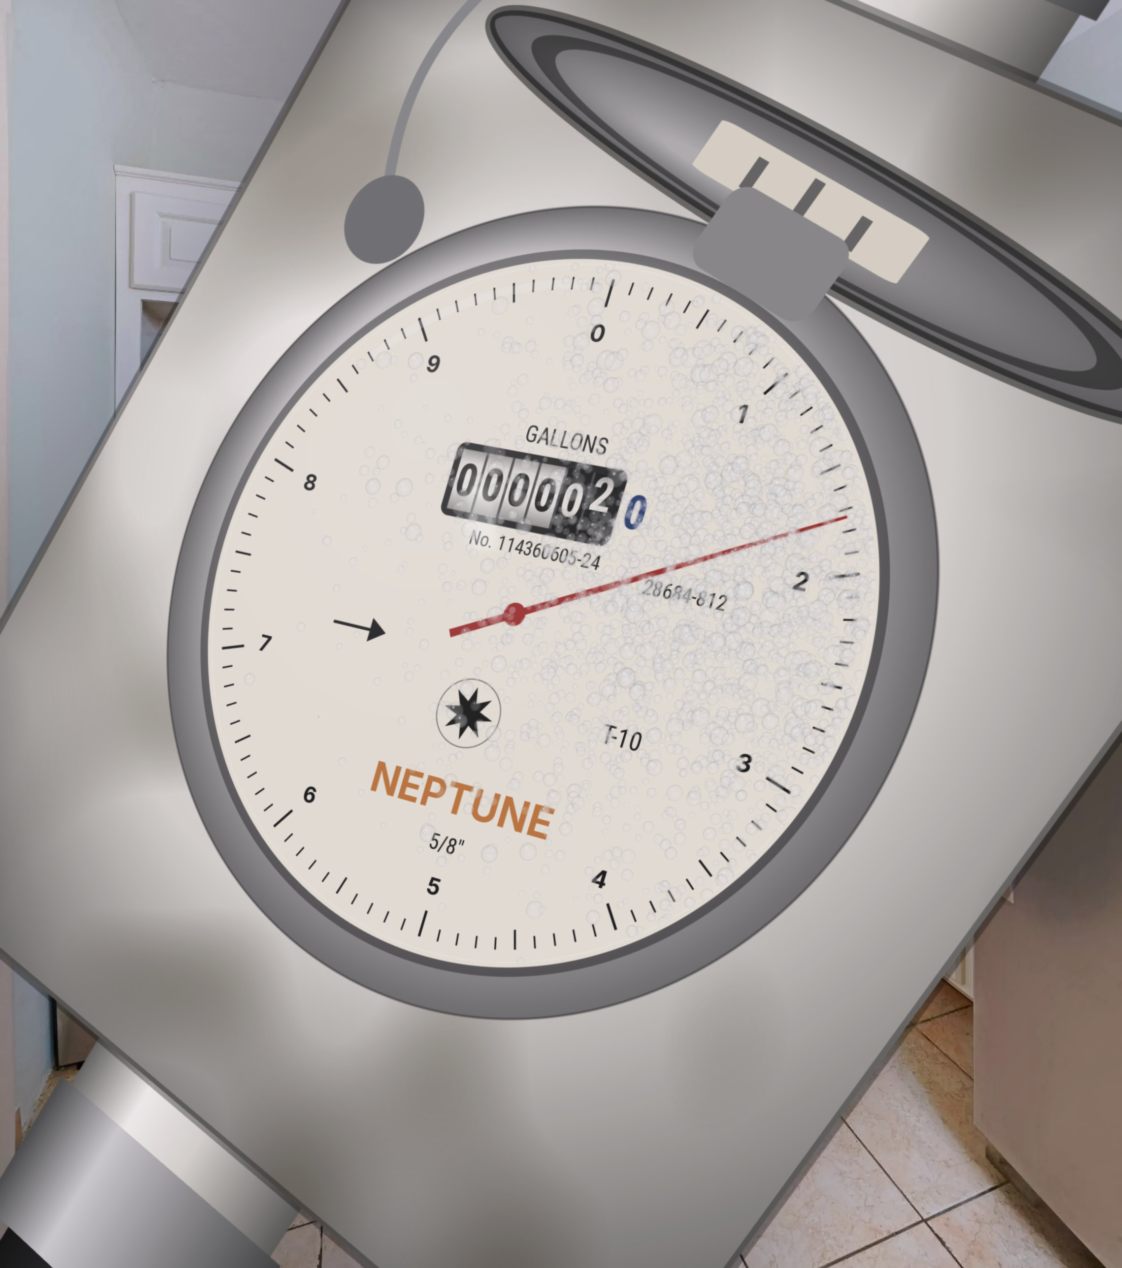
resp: 21.7,gal
